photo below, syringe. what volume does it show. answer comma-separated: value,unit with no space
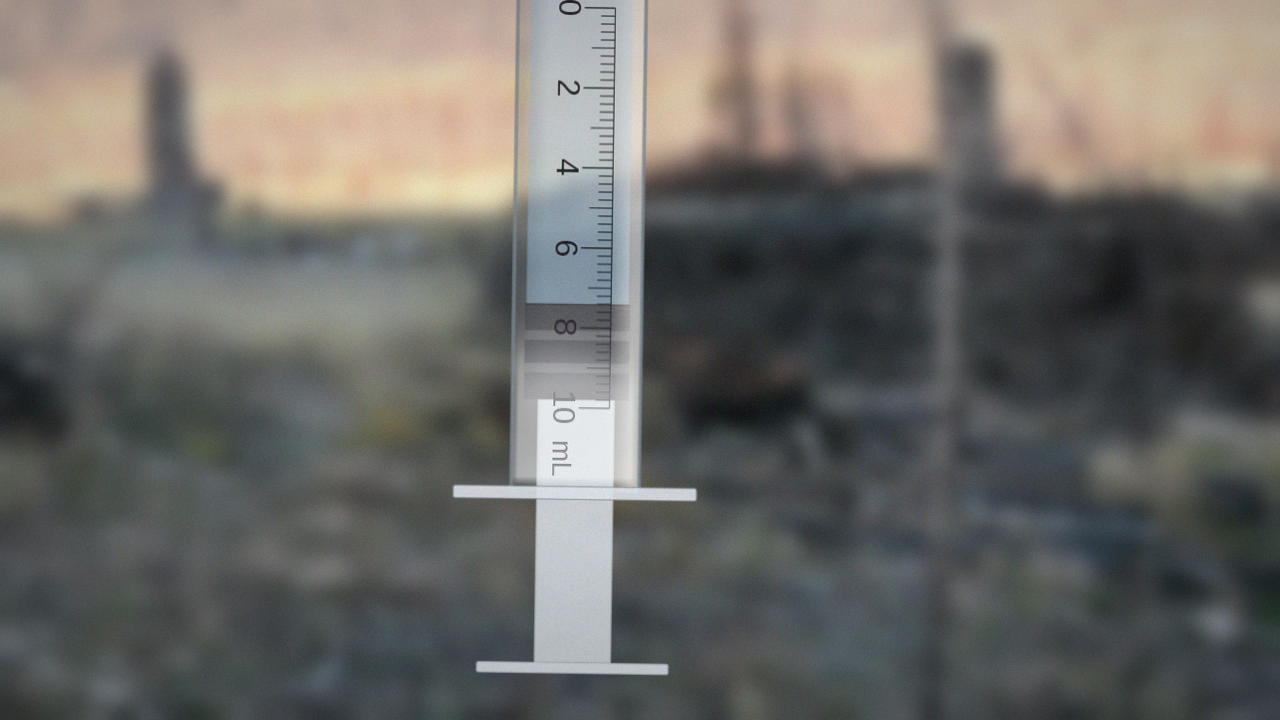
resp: 7.4,mL
